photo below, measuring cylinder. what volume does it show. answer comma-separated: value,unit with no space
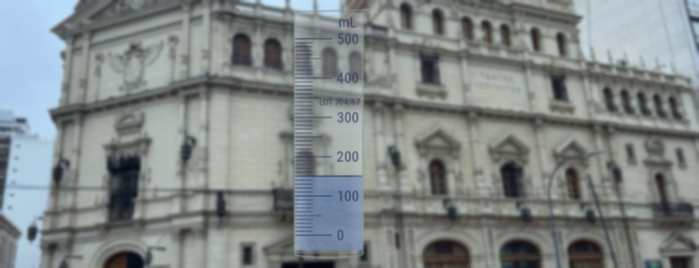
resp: 150,mL
